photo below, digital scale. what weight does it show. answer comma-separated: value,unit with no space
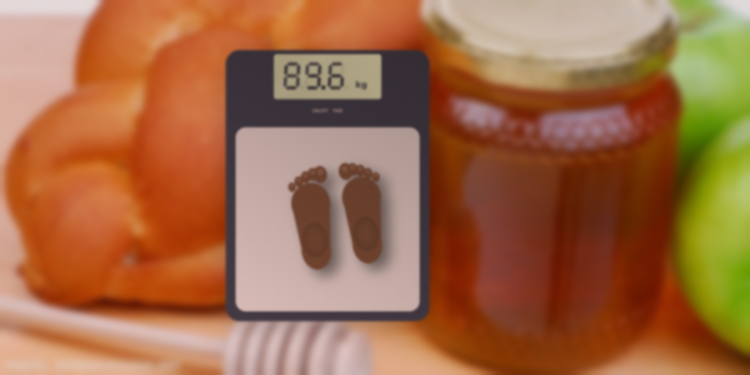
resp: 89.6,kg
